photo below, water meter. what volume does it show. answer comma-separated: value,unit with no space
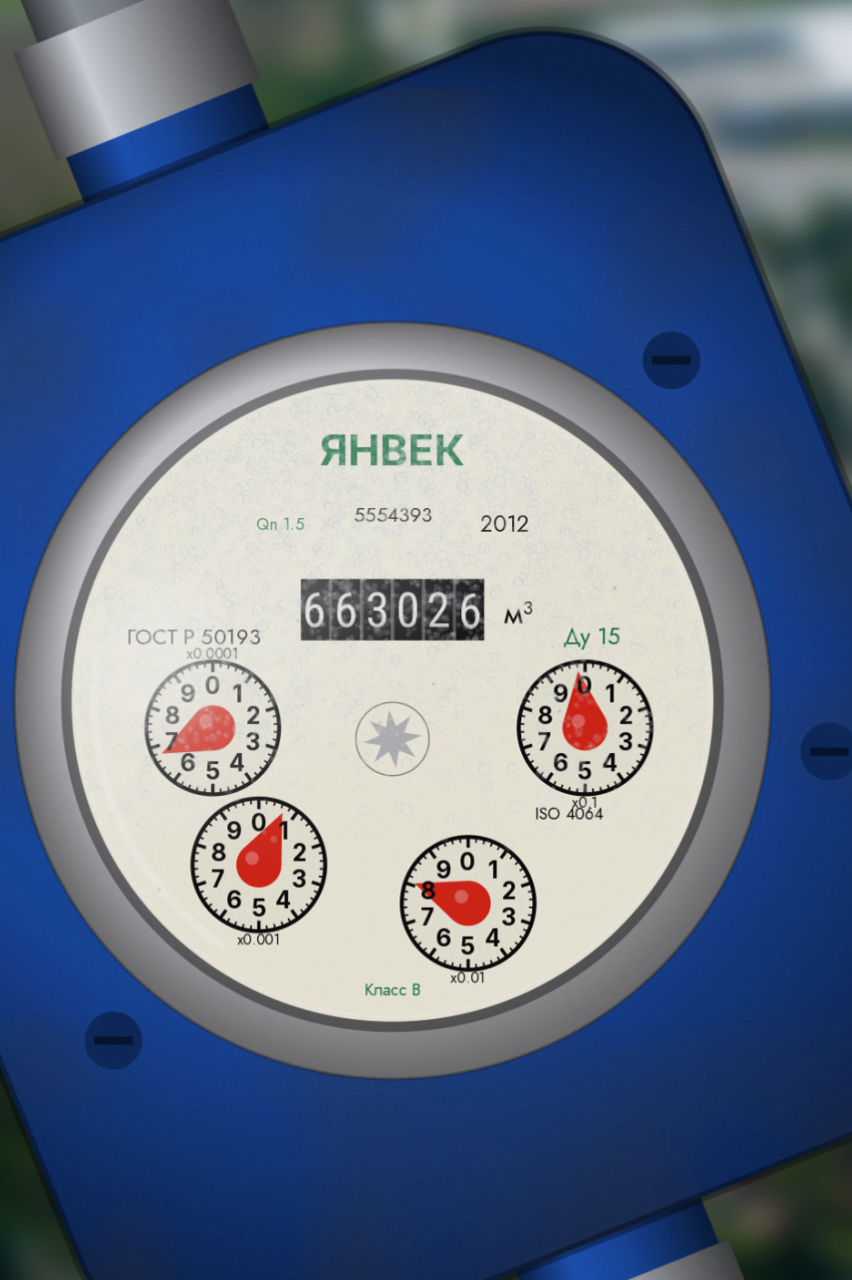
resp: 663025.9806,m³
